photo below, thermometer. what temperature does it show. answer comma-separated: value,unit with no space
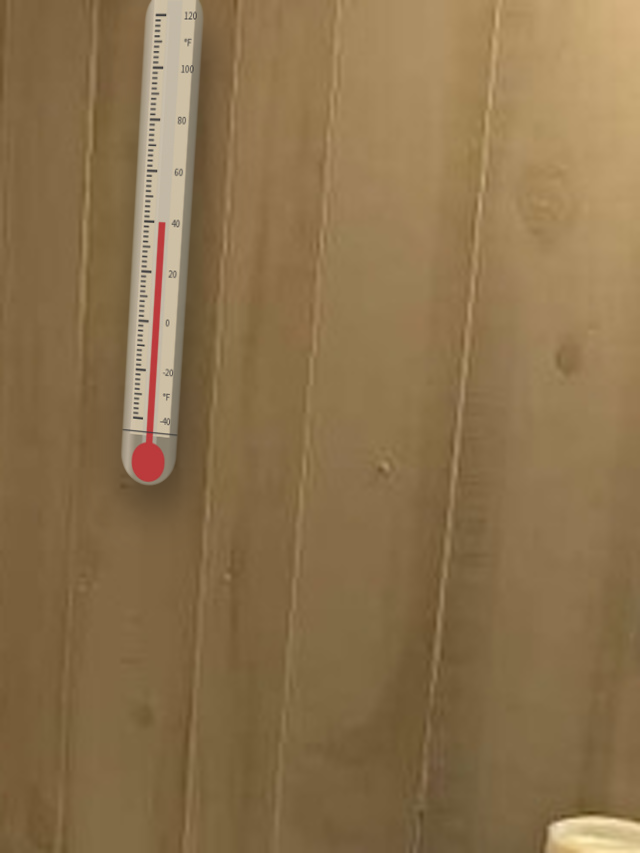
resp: 40,°F
